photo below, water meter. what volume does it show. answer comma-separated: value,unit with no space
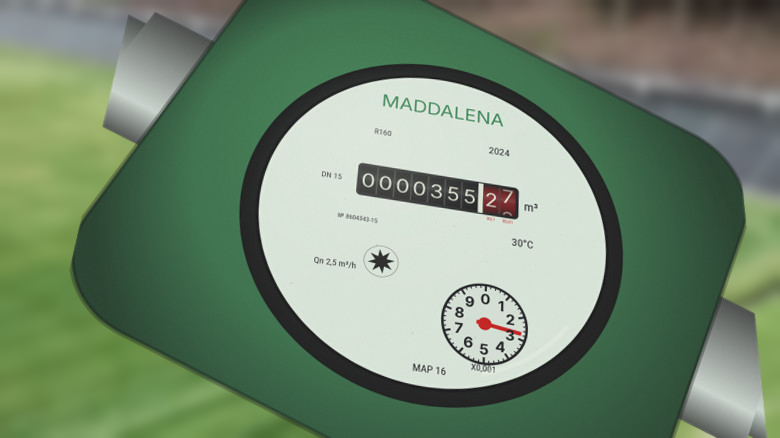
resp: 355.272,m³
